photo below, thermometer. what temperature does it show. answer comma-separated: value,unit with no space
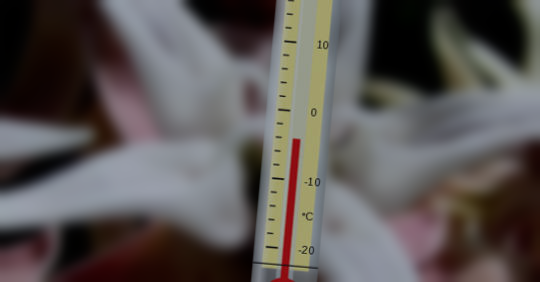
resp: -4,°C
